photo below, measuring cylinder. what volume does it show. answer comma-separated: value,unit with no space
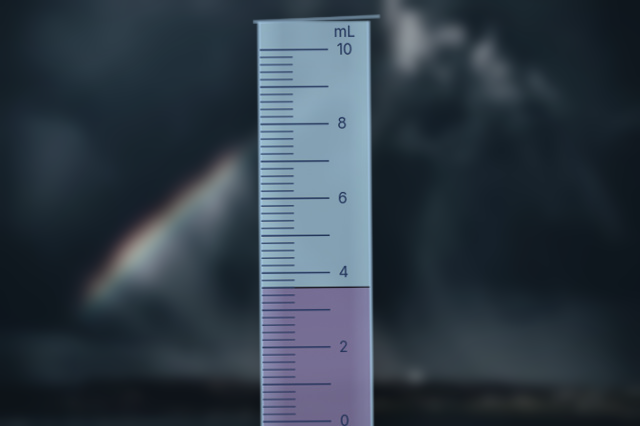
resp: 3.6,mL
